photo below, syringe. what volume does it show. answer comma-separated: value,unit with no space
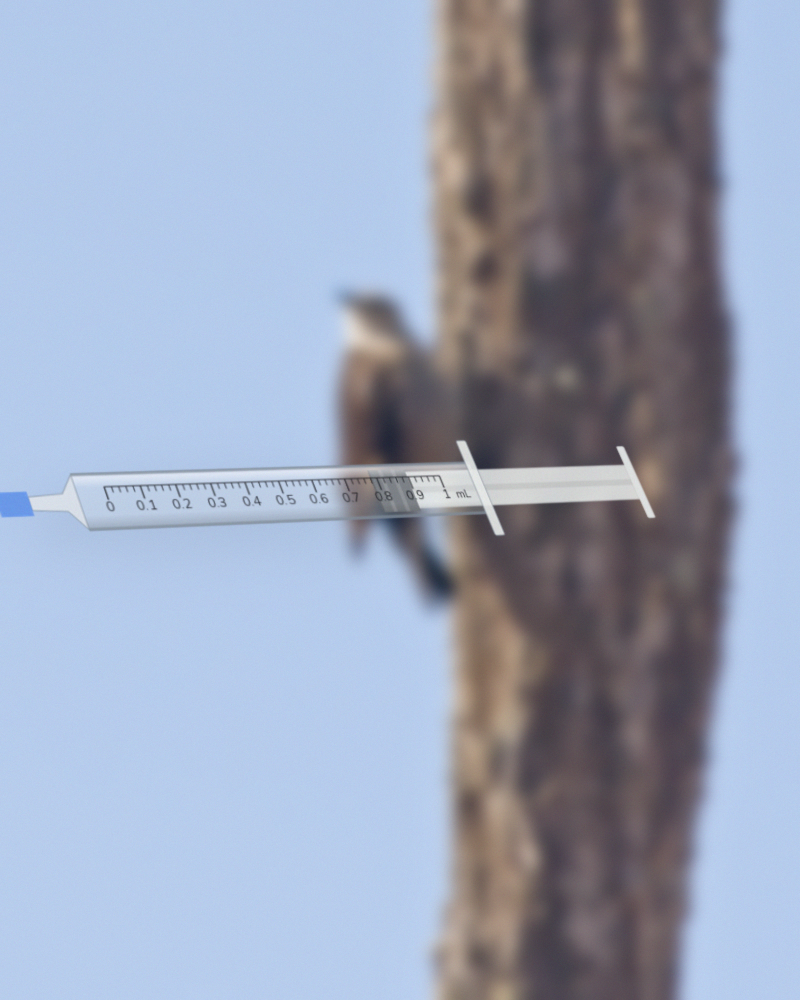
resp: 0.78,mL
